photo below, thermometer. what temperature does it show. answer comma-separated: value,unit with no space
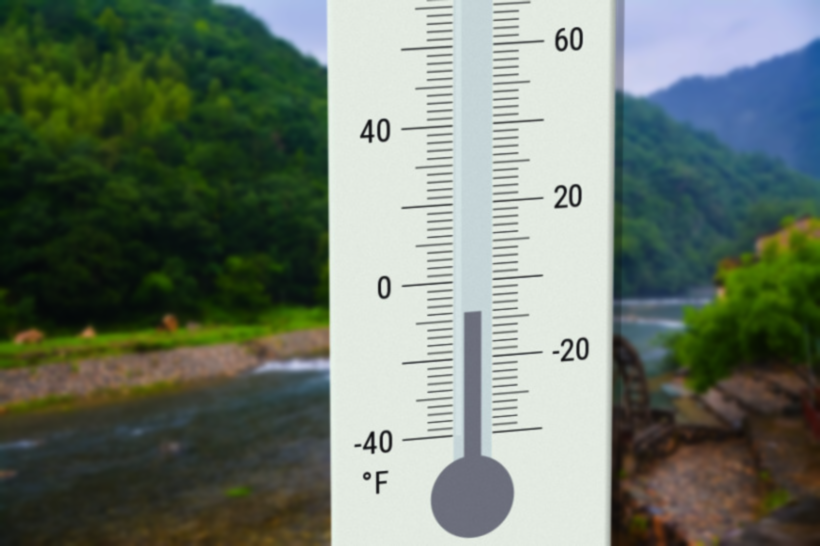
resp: -8,°F
